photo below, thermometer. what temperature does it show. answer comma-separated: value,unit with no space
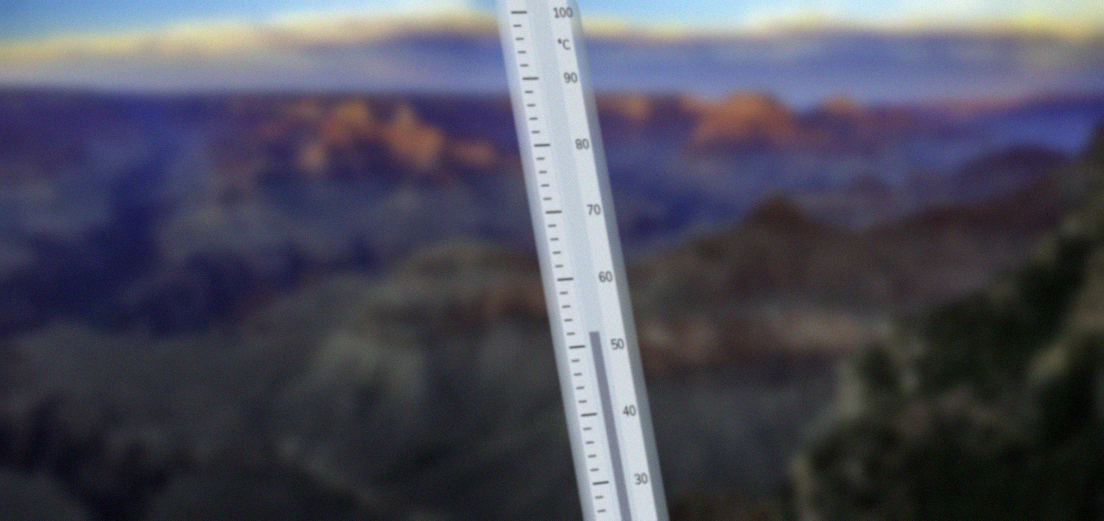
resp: 52,°C
